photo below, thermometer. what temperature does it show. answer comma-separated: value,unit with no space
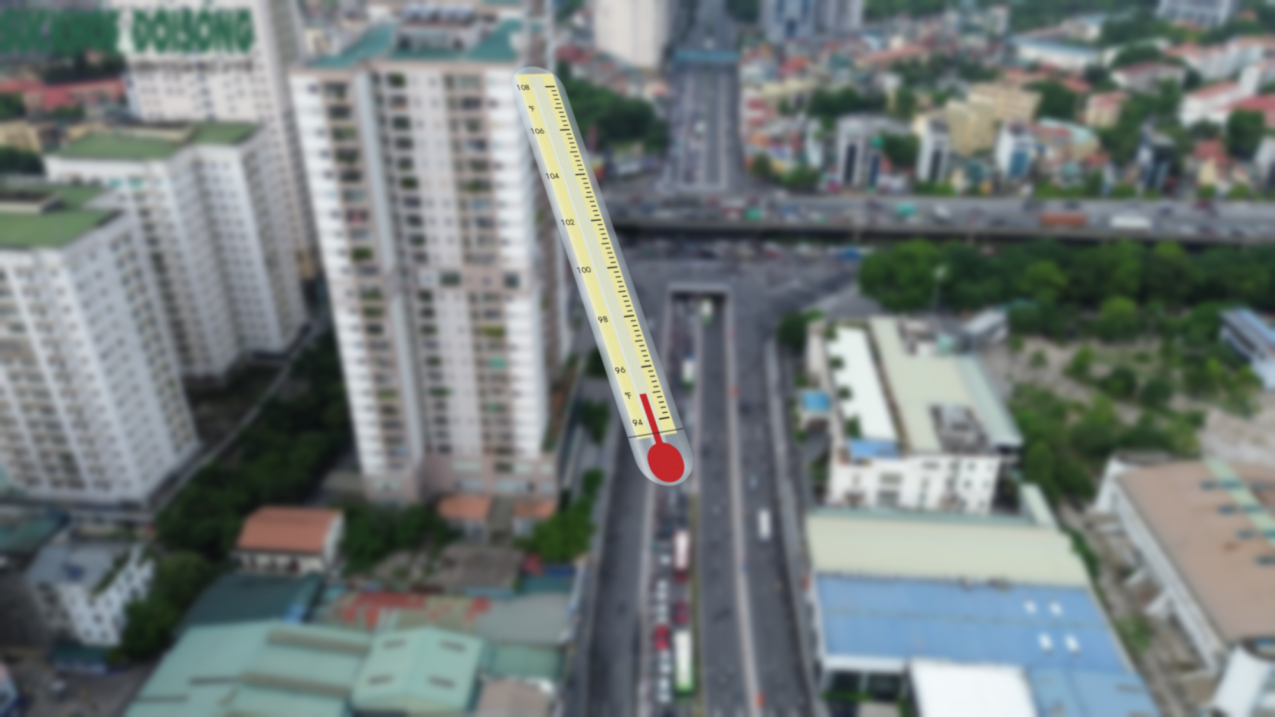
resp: 95,°F
